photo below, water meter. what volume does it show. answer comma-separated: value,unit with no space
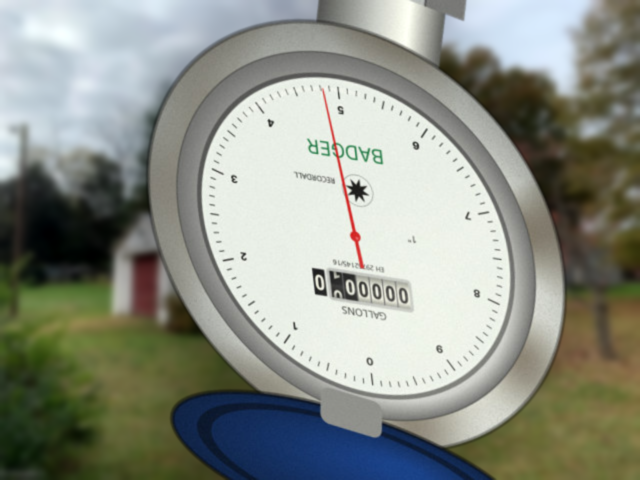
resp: 4.8,gal
